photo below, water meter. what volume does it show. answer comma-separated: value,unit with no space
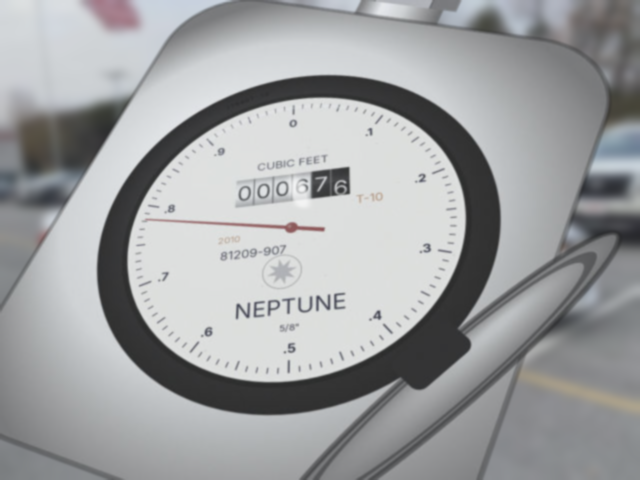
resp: 675.78,ft³
